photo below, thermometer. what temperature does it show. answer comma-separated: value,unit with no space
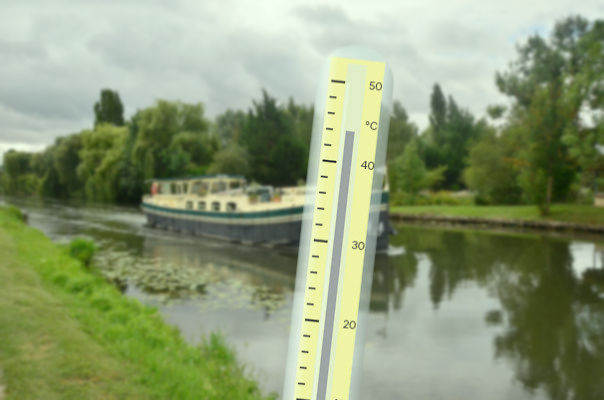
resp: 44,°C
